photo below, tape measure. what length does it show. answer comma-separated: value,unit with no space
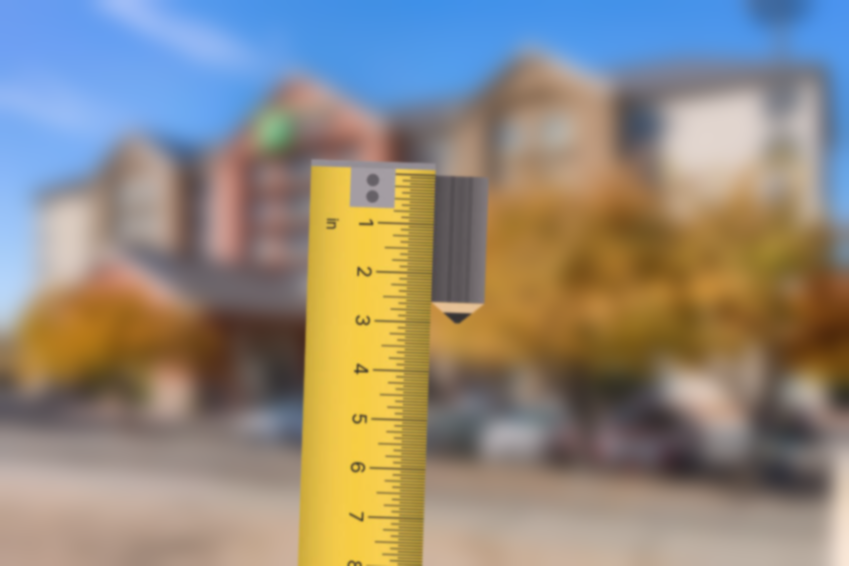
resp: 3,in
